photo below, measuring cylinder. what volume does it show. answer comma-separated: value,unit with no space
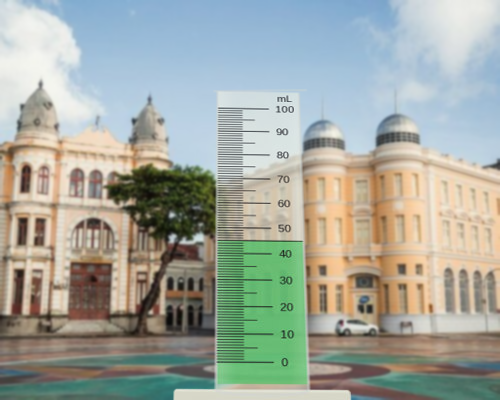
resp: 45,mL
